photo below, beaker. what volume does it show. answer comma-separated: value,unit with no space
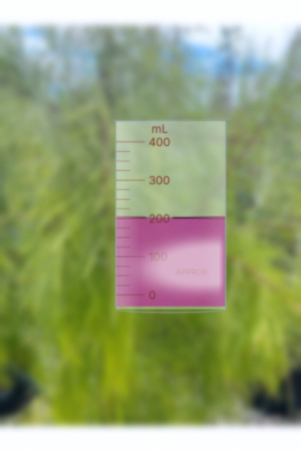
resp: 200,mL
